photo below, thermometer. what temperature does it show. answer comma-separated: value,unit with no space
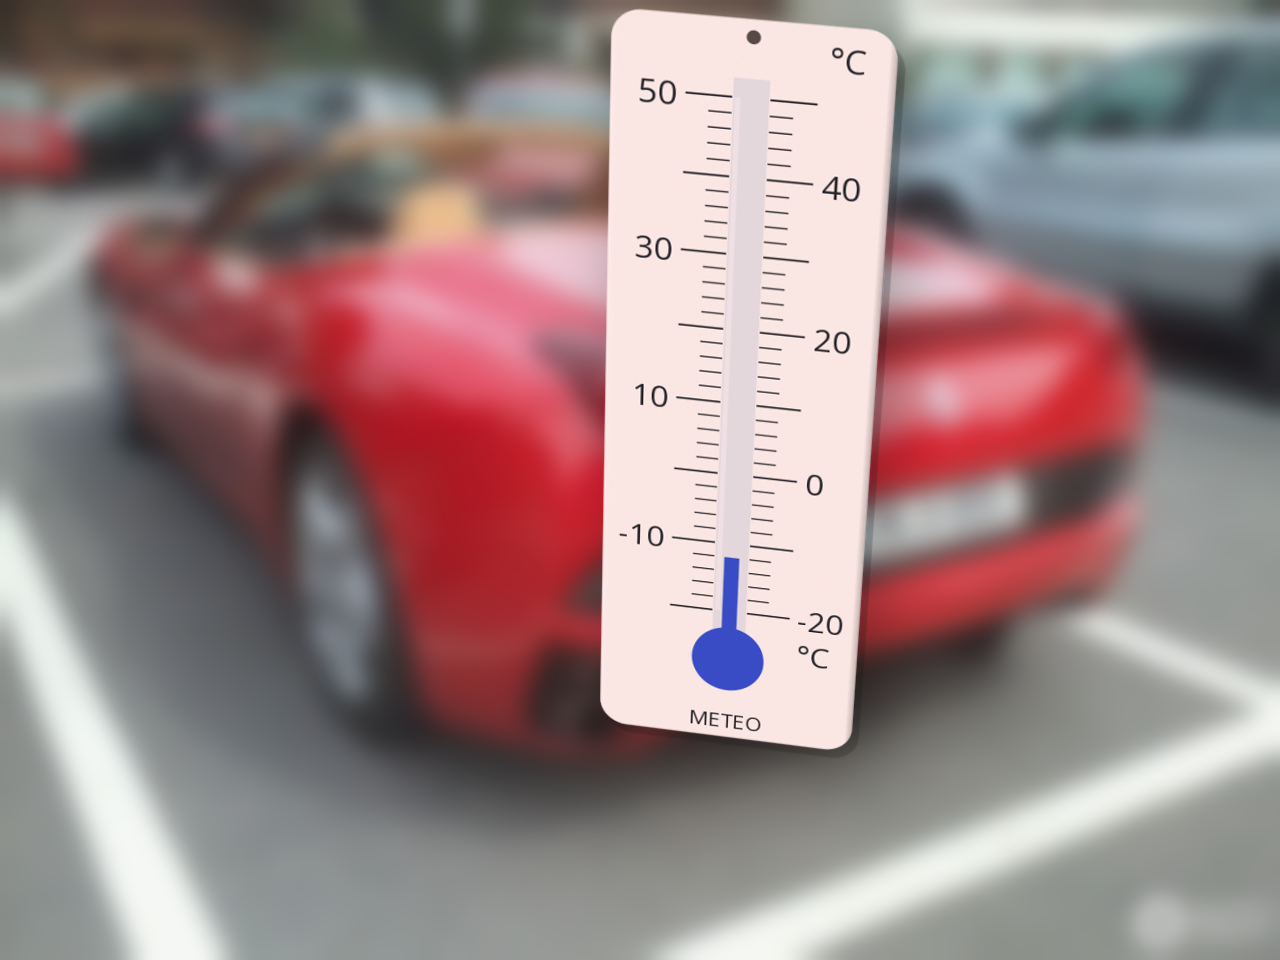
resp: -12,°C
